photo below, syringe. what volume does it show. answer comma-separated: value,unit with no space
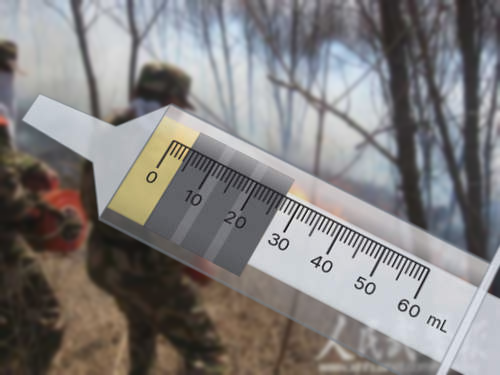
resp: 4,mL
